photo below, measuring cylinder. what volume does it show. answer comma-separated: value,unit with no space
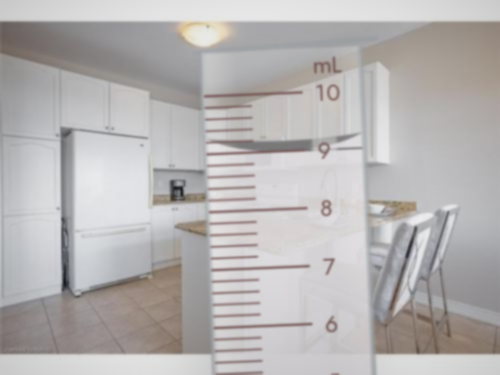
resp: 9,mL
